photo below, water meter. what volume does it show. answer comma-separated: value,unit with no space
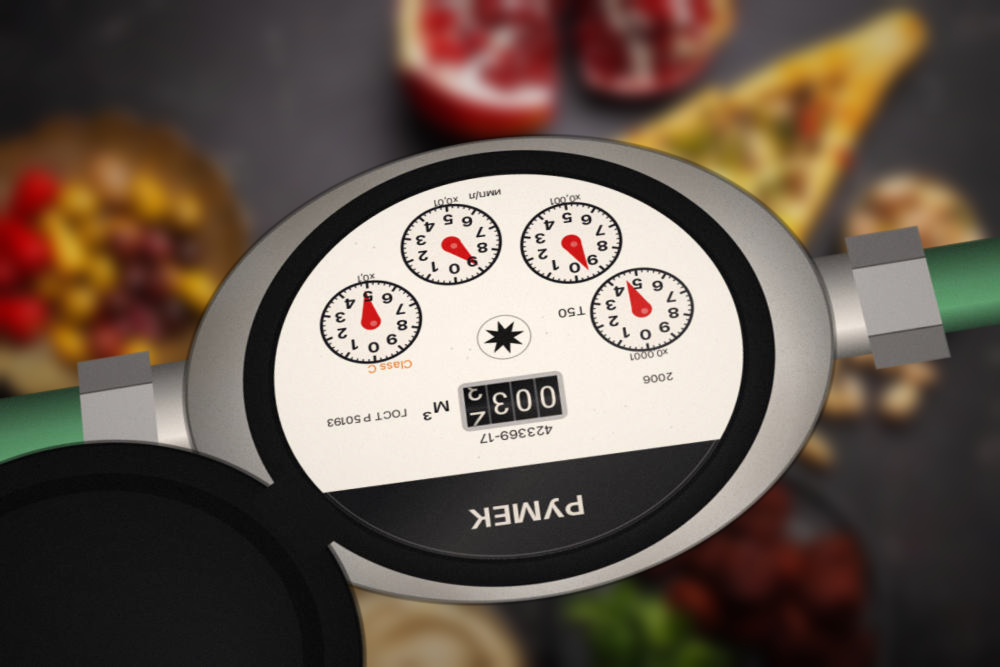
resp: 32.4894,m³
